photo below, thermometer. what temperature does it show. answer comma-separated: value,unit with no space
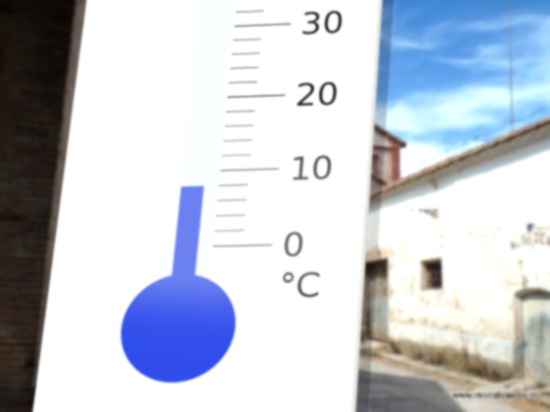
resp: 8,°C
